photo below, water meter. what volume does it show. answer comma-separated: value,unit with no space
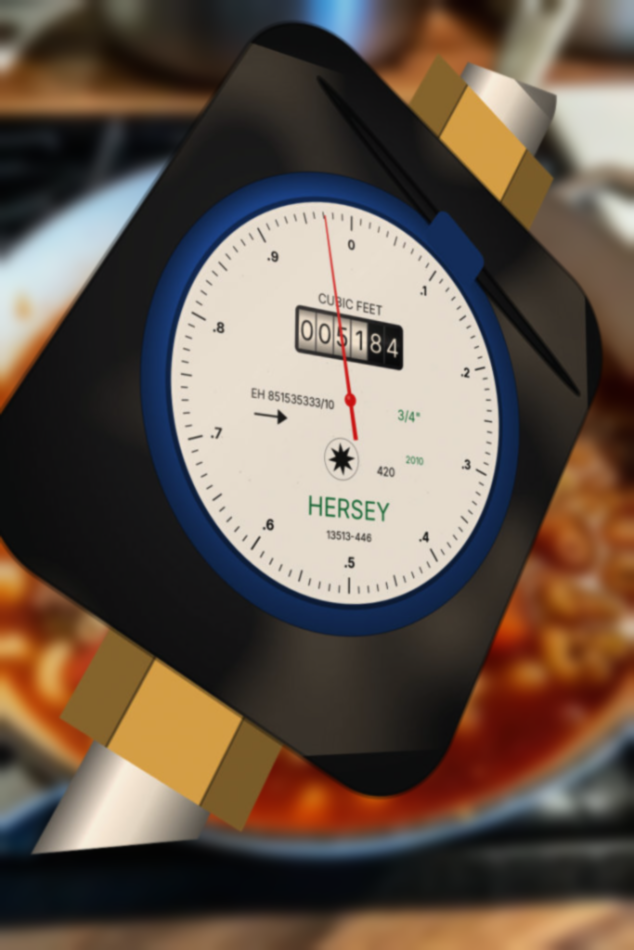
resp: 5183.97,ft³
